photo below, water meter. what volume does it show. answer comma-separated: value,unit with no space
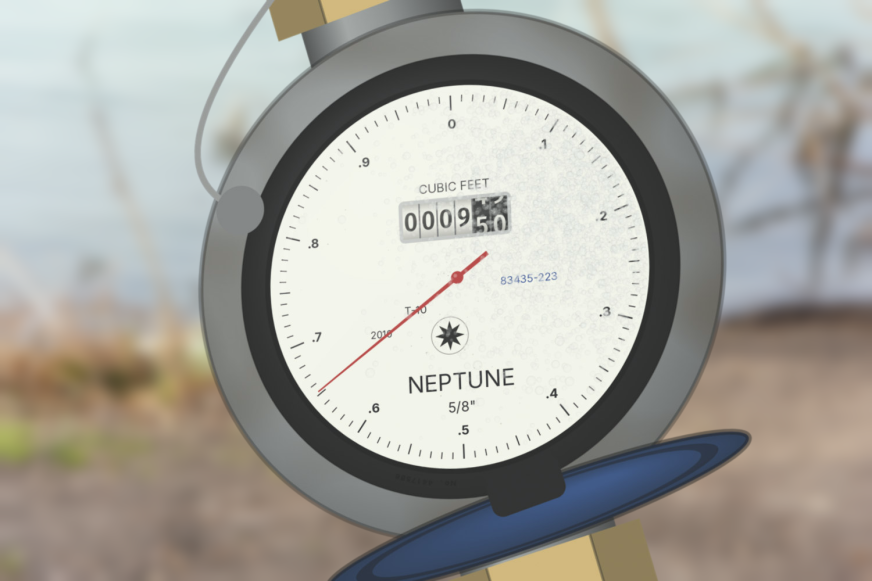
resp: 949.65,ft³
